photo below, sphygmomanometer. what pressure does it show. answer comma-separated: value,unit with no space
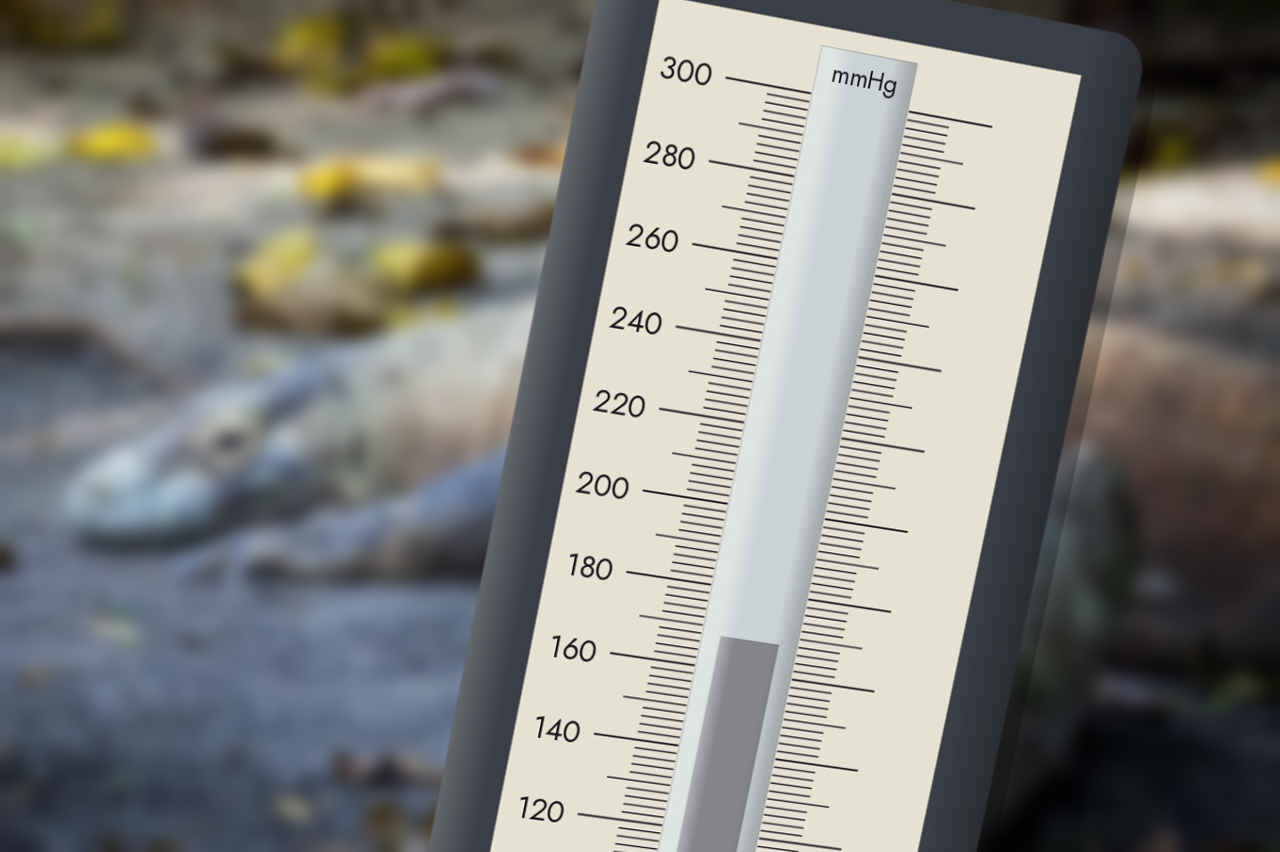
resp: 168,mmHg
